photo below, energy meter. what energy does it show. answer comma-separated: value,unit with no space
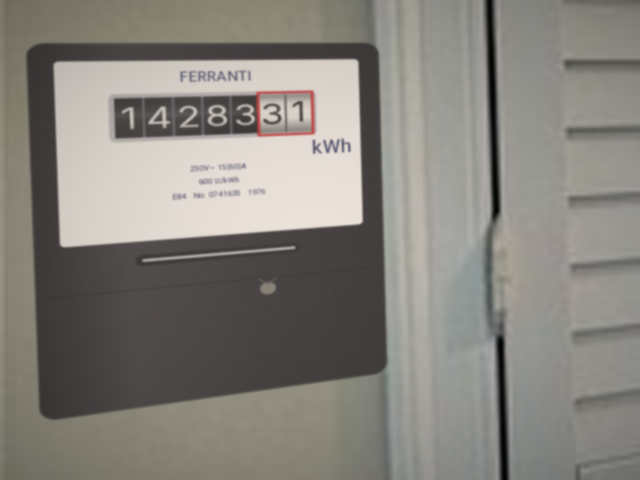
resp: 14283.31,kWh
